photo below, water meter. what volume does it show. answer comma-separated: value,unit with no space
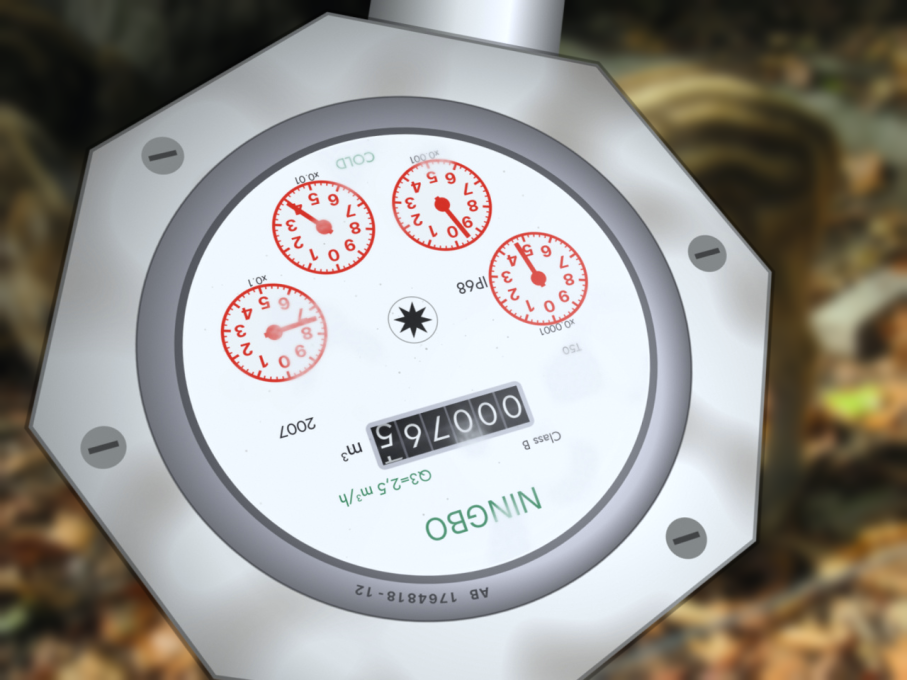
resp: 764.7394,m³
